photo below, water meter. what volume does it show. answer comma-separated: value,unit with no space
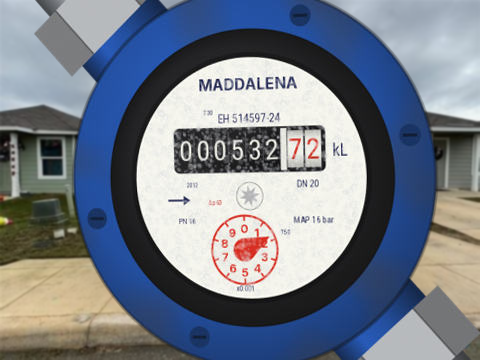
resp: 532.721,kL
